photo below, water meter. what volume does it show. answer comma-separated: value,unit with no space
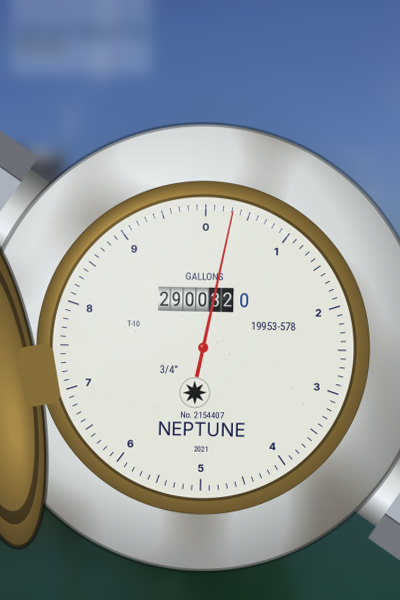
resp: 2900320.3,gal
